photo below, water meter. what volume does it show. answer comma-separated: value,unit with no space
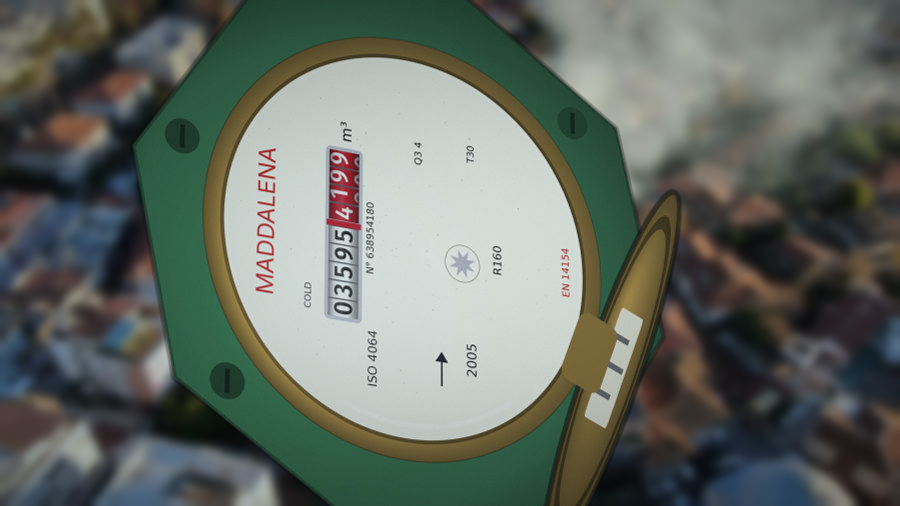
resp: 3595.4199,m³
